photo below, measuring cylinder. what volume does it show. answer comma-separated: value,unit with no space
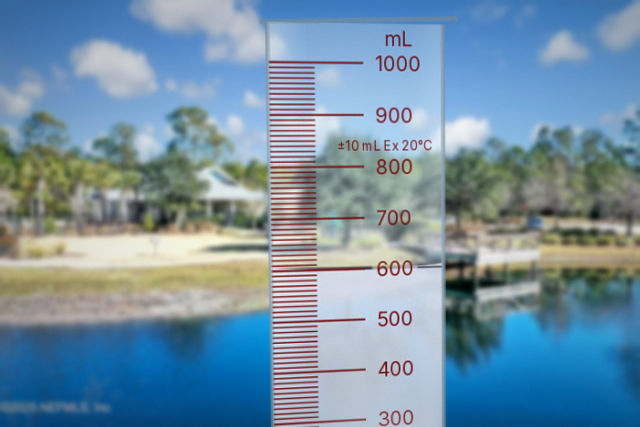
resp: 600,mL
